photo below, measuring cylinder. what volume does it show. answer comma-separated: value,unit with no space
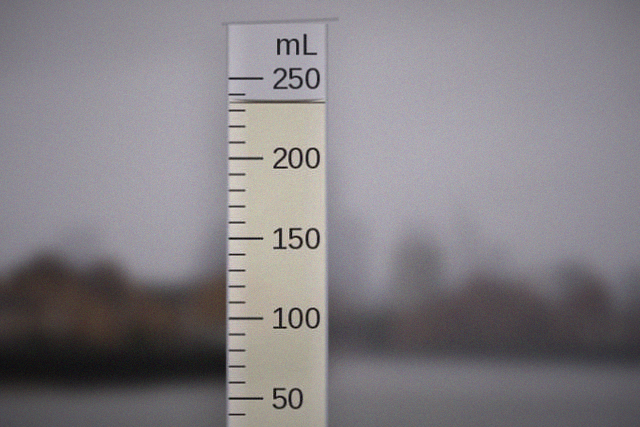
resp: 235,mL
